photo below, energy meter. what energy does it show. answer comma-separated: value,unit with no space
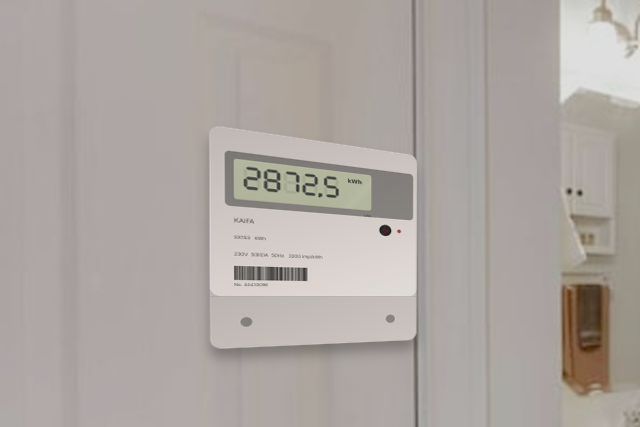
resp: 2872.5,kWh
